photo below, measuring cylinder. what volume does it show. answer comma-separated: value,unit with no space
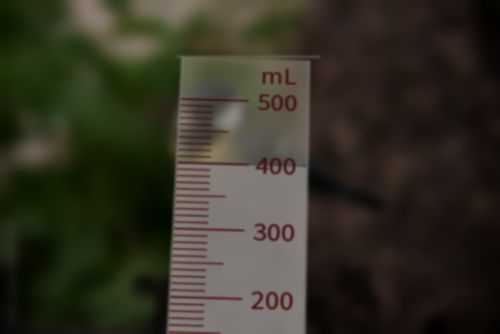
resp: 400,mL
